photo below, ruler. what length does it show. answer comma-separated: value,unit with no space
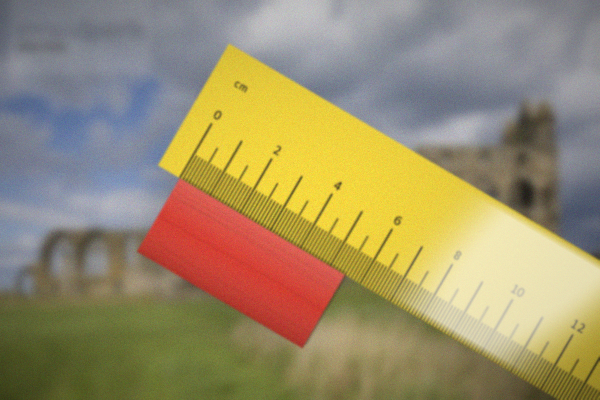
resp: 5.5,cm
